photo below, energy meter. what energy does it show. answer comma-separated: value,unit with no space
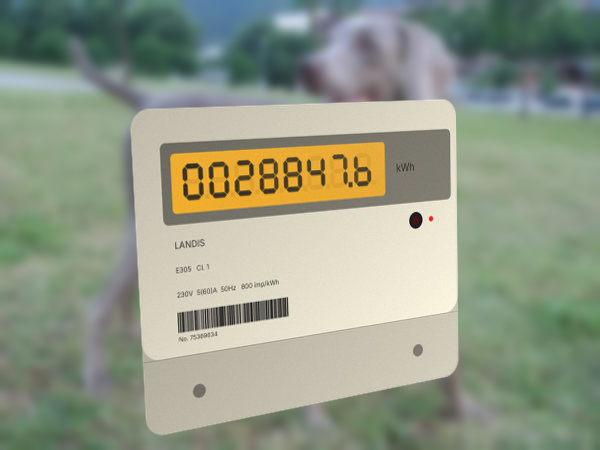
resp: 28847.6,kWh
